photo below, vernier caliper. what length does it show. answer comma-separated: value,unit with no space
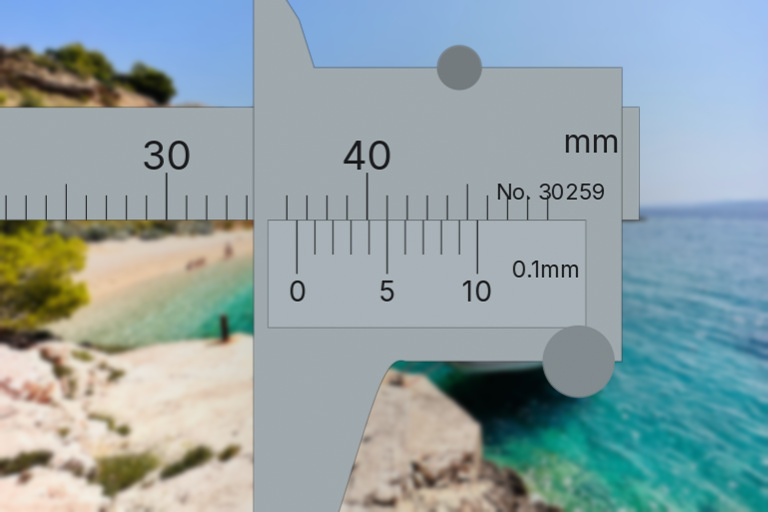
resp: 36.5,mm
